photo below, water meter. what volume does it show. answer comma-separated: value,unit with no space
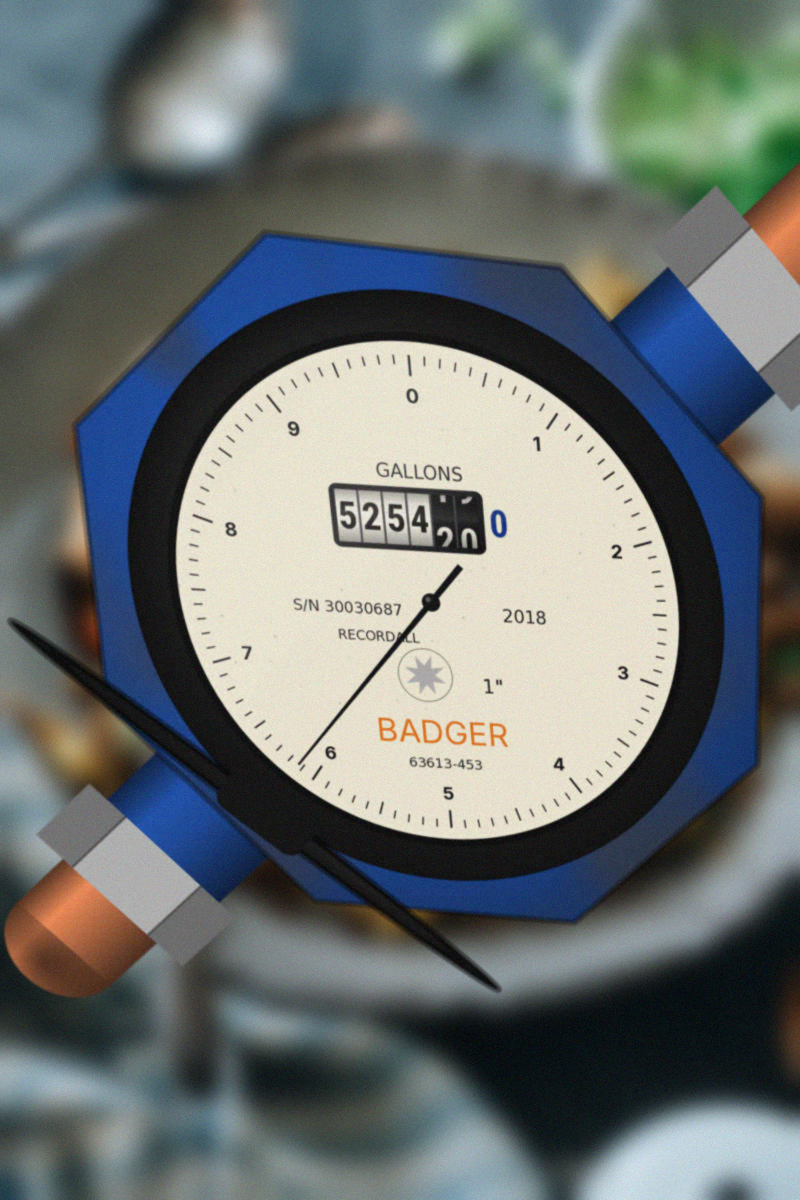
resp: 5254196.1,gal
